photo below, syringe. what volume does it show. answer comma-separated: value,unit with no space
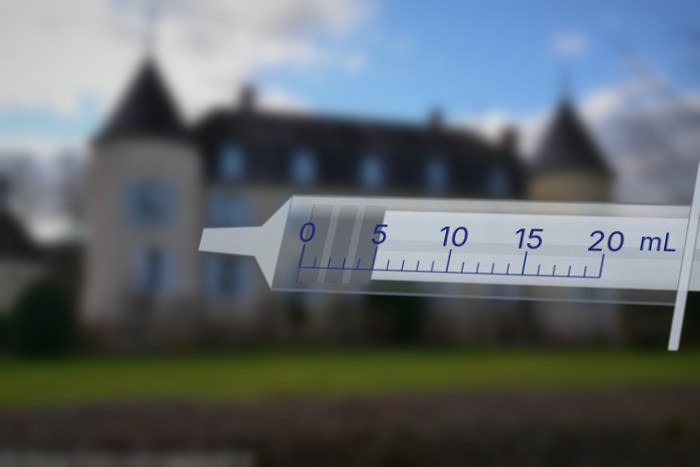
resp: 0,mL
